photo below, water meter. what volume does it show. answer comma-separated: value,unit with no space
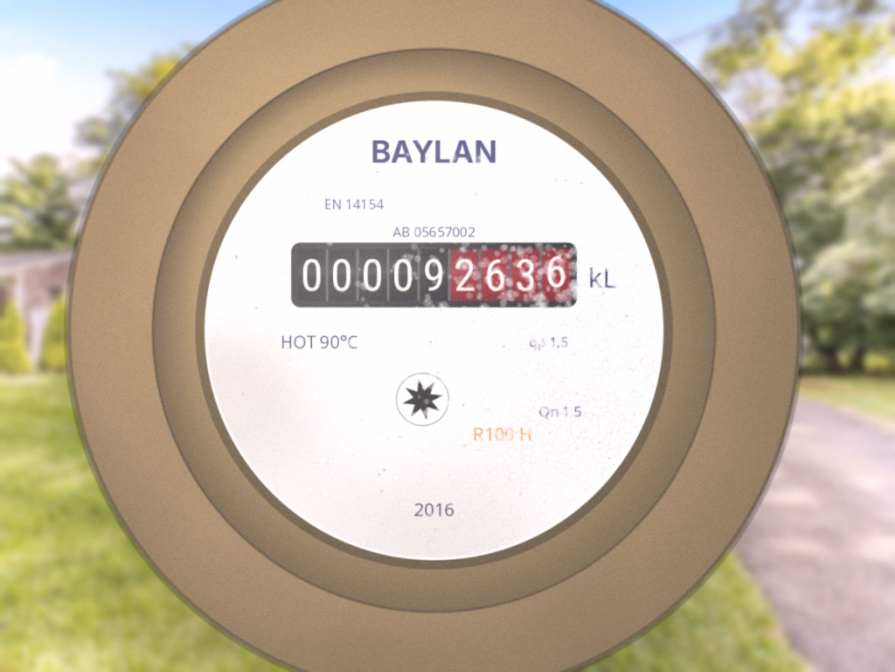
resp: 9.2636,kL
